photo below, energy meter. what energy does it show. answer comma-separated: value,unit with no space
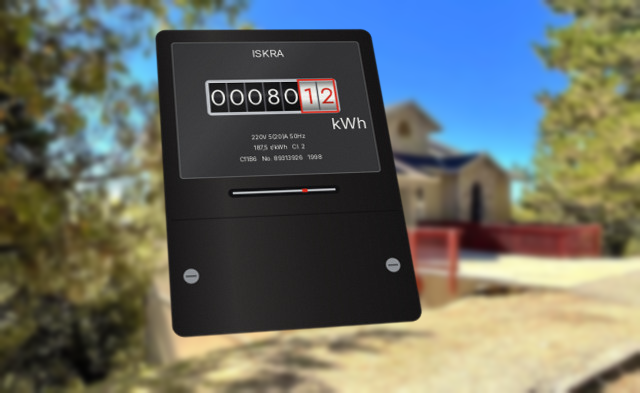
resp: 80.12,kWh
